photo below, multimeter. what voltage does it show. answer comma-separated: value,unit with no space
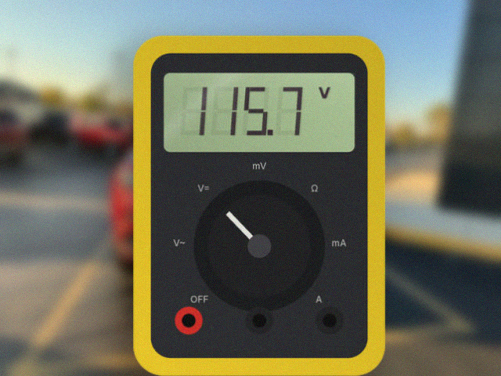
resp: 115.7,V
